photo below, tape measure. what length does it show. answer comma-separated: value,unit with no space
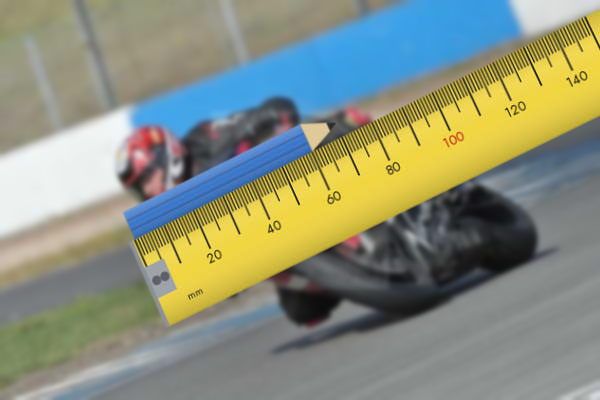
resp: 70,mm
